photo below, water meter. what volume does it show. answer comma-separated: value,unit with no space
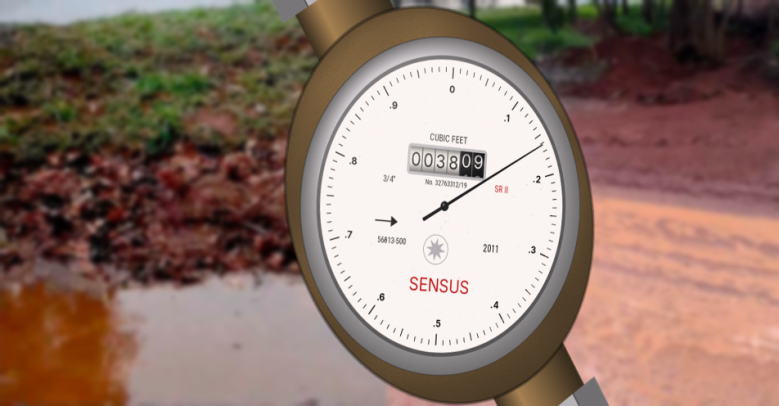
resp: 3809.16,ft³
